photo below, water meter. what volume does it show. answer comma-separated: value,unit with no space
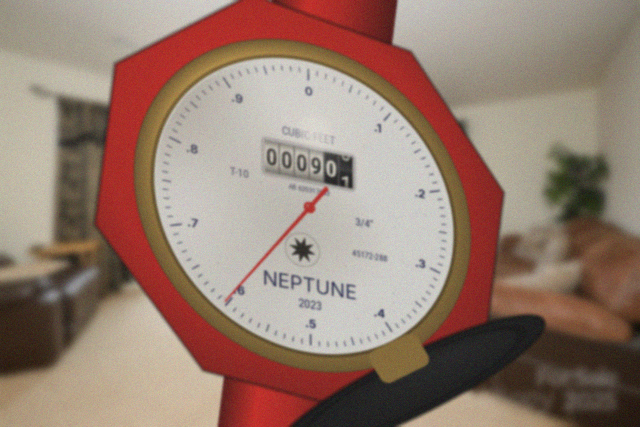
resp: 900.60,ft³
